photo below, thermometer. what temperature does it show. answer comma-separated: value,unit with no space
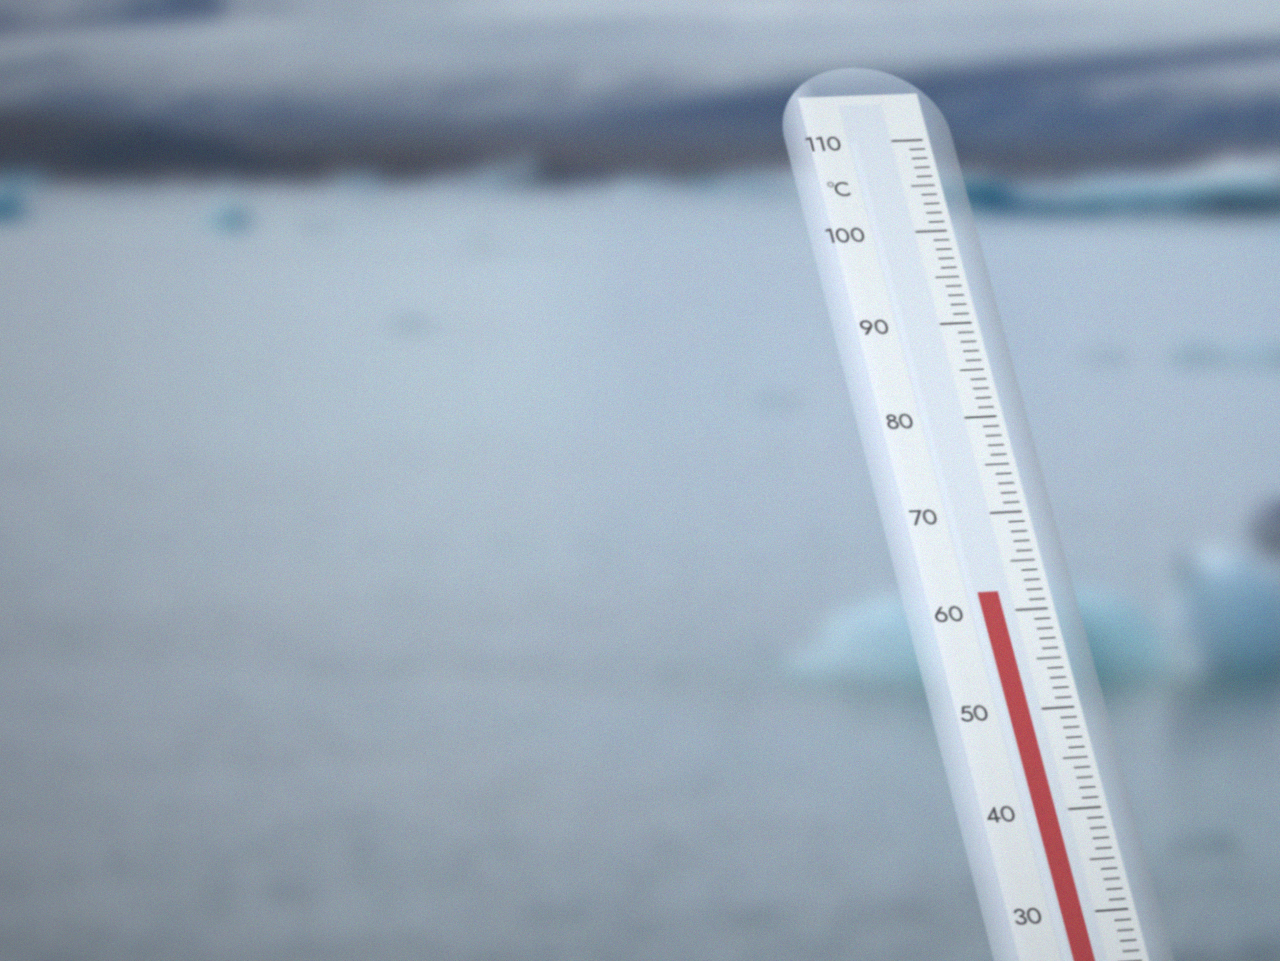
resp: 62,°C
